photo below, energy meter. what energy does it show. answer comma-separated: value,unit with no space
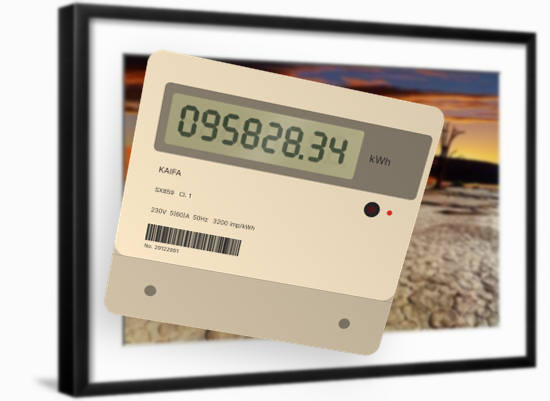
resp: 95828.34,kWh
